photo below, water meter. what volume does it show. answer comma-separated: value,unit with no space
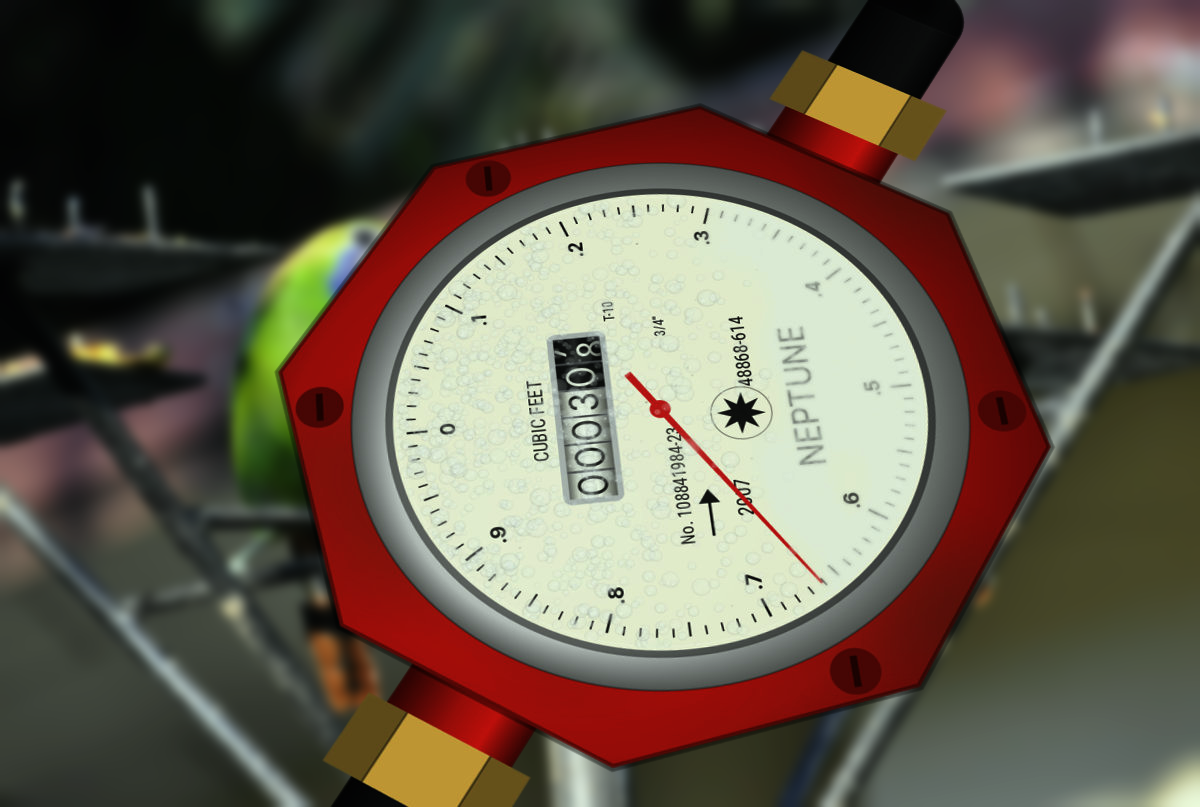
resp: 307.66,ft³
